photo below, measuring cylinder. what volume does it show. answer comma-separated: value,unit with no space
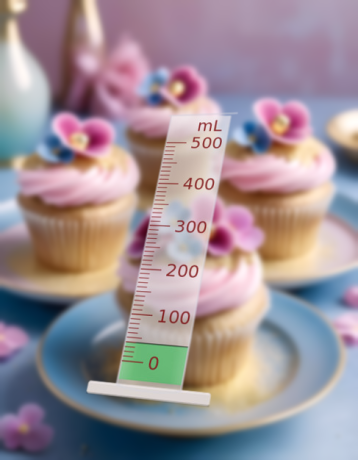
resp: 40,mL
